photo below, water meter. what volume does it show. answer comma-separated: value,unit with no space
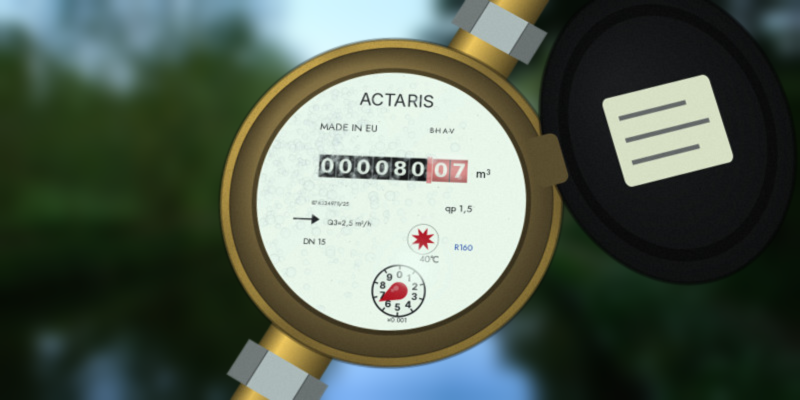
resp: 80.076,m³
